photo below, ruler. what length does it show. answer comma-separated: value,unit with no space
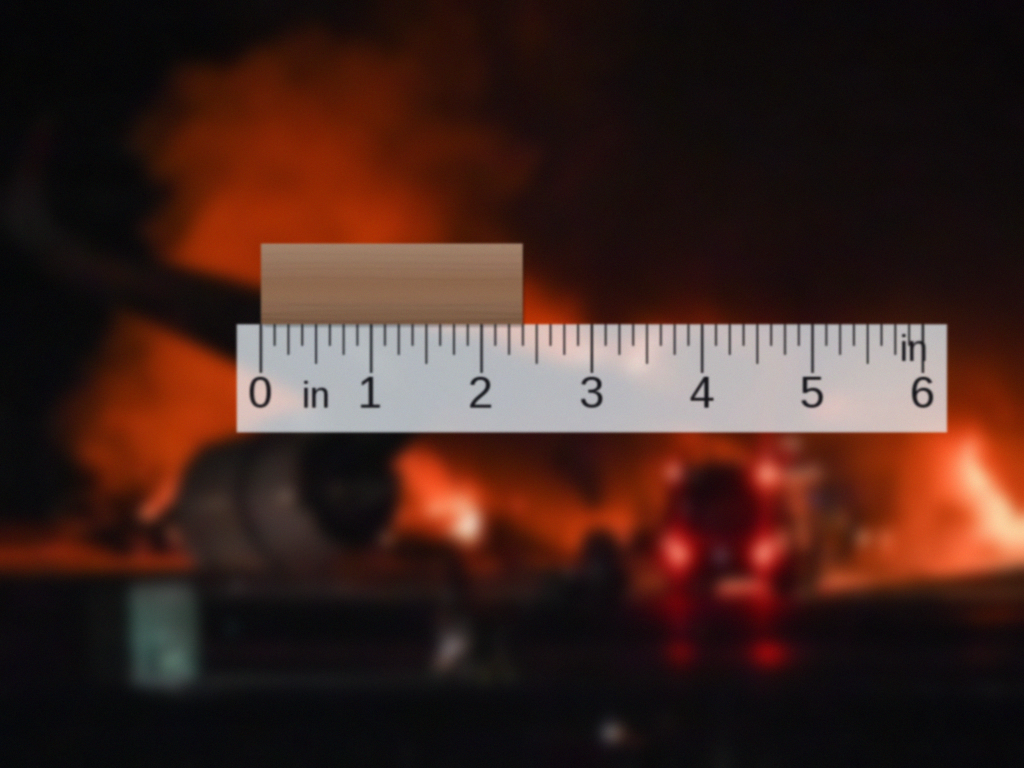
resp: 2.375,in
